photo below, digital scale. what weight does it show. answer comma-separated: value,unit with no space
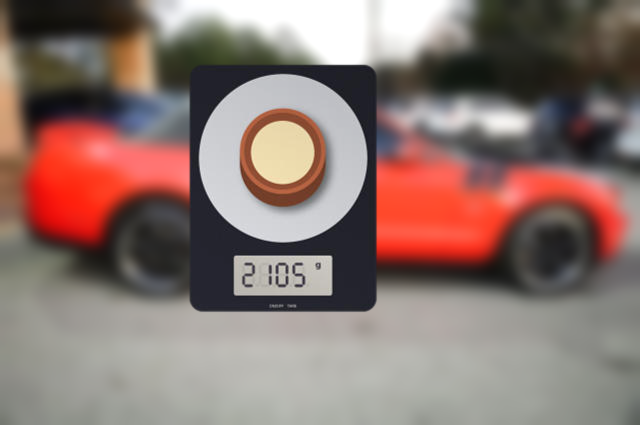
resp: 2105,g
